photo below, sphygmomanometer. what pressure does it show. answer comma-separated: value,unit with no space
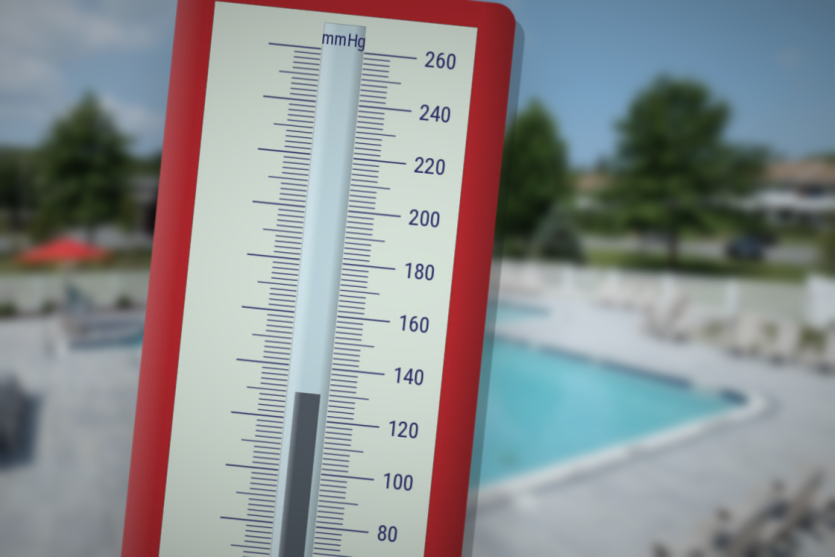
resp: 130,mmHg
